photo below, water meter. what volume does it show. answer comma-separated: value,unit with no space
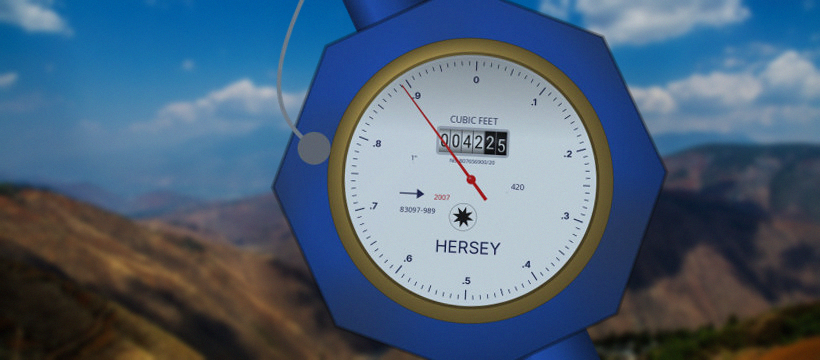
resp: 4224.89,ft³
